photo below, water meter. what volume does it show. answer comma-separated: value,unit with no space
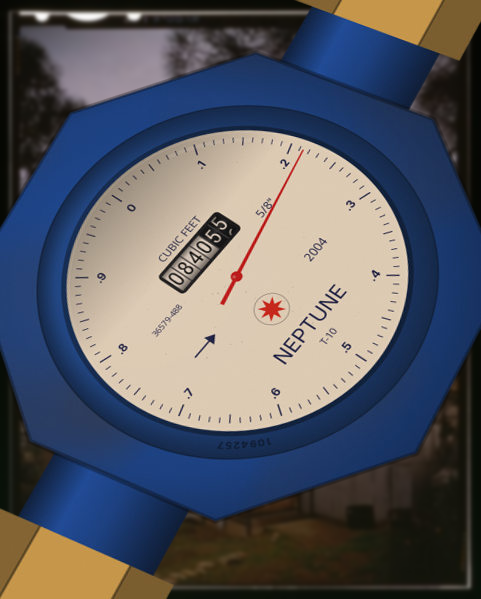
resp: 84055.21,ft³
